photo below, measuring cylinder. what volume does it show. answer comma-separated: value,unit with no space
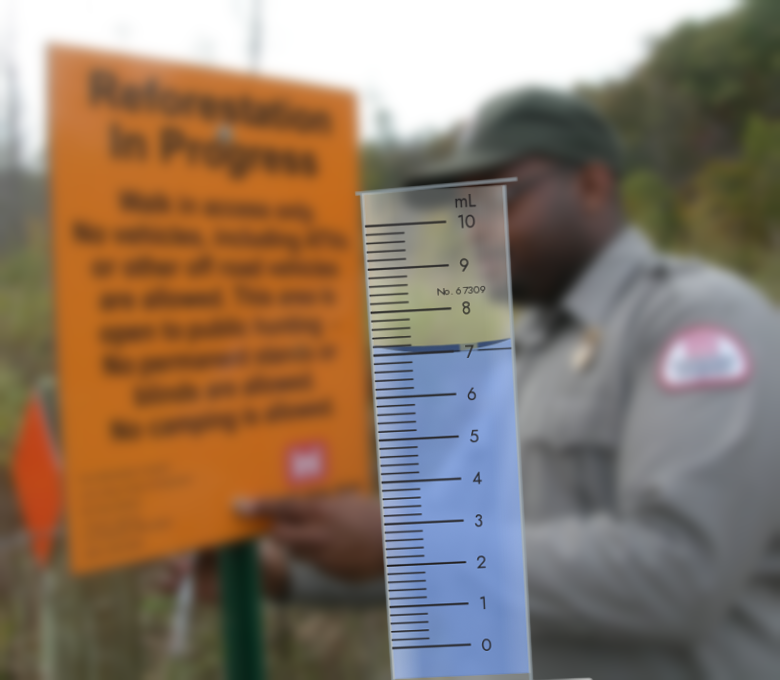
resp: 7,mL
